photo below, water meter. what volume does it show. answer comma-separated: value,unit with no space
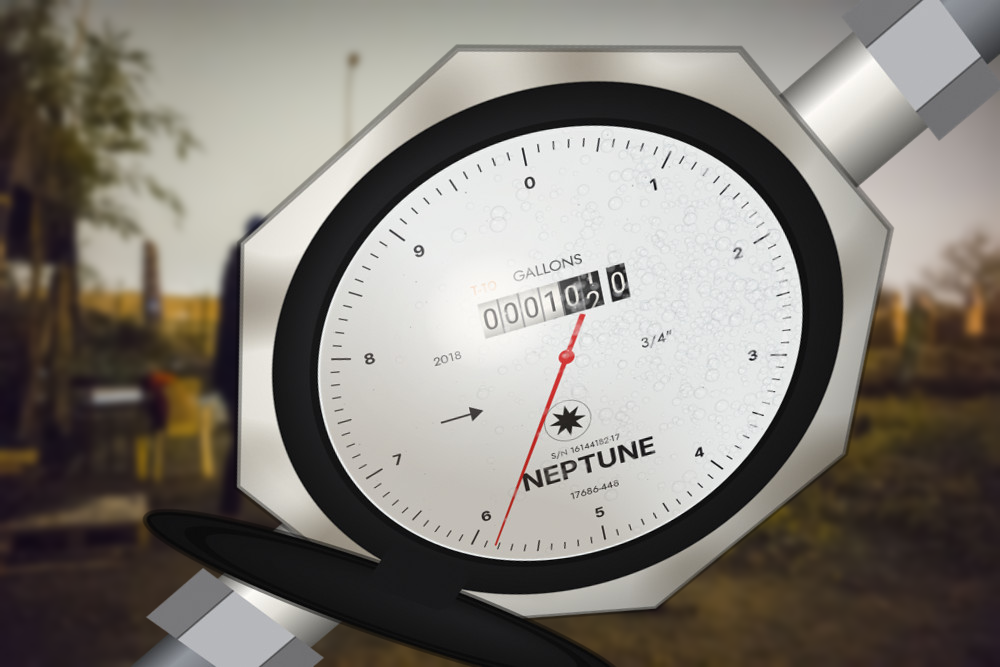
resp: 1015.8,gal
